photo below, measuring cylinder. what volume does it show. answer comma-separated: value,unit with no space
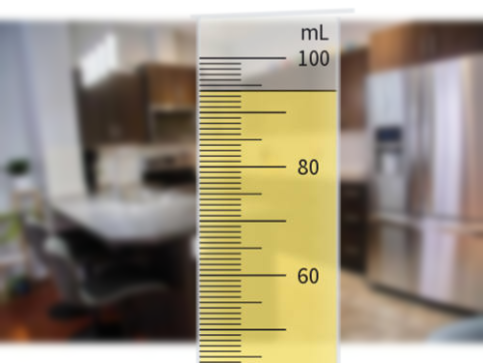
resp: 94,mL
